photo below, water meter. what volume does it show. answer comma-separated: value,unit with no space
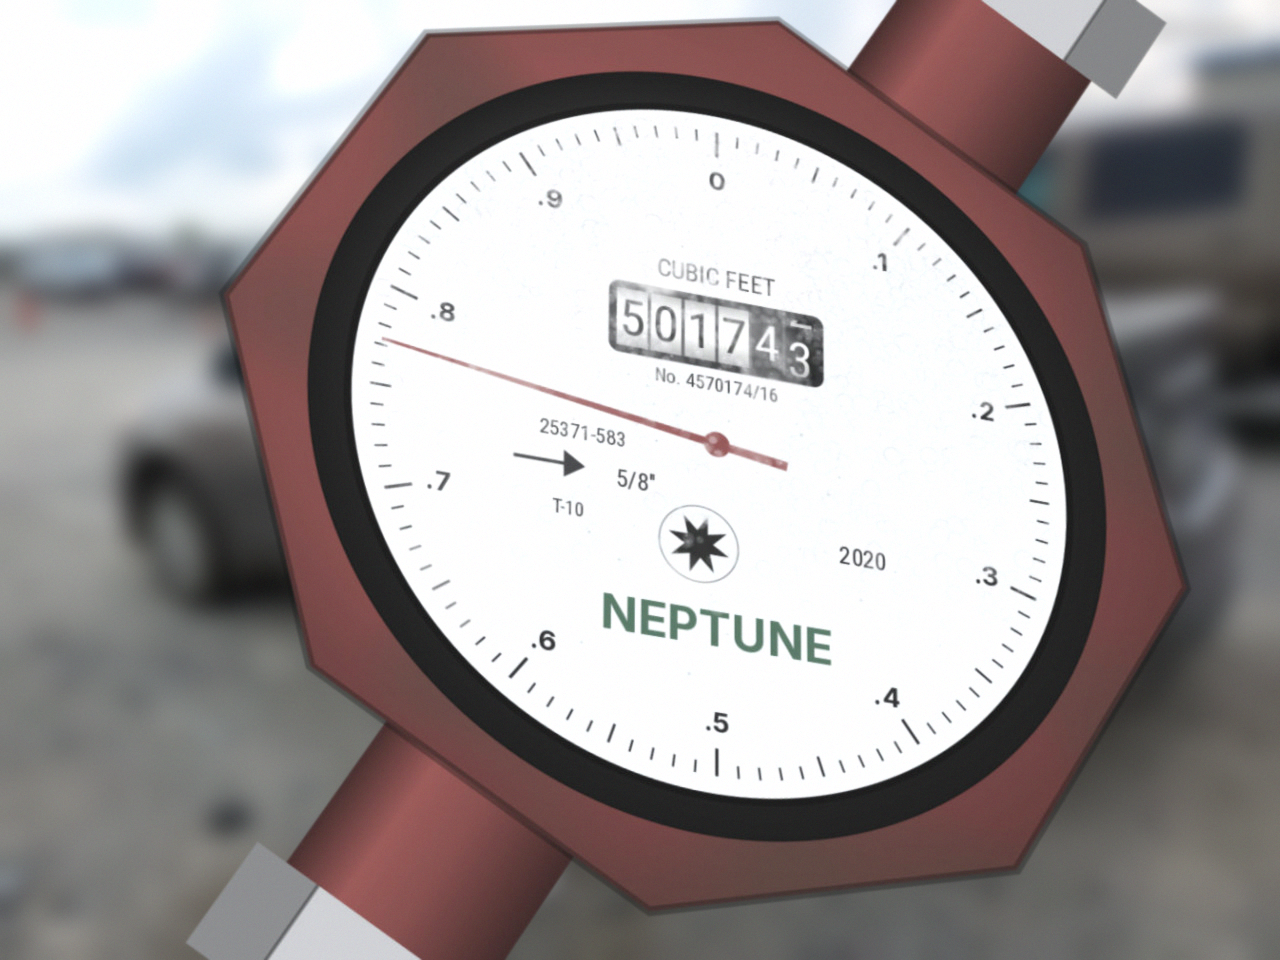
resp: 501742.77,ft³
